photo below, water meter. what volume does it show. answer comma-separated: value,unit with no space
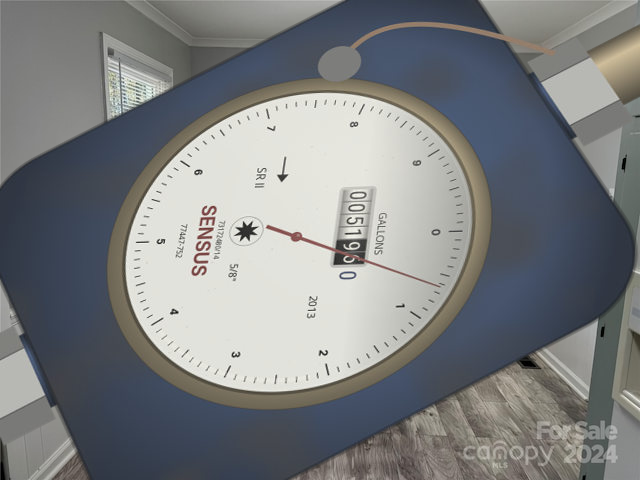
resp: 51960.6,gal
